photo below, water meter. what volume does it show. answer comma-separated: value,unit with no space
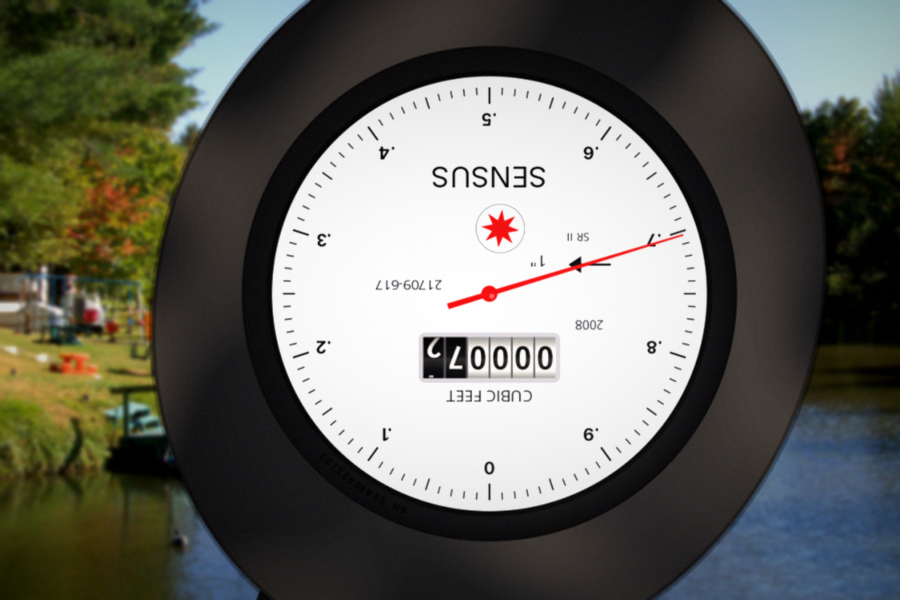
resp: 71.70,ft³
